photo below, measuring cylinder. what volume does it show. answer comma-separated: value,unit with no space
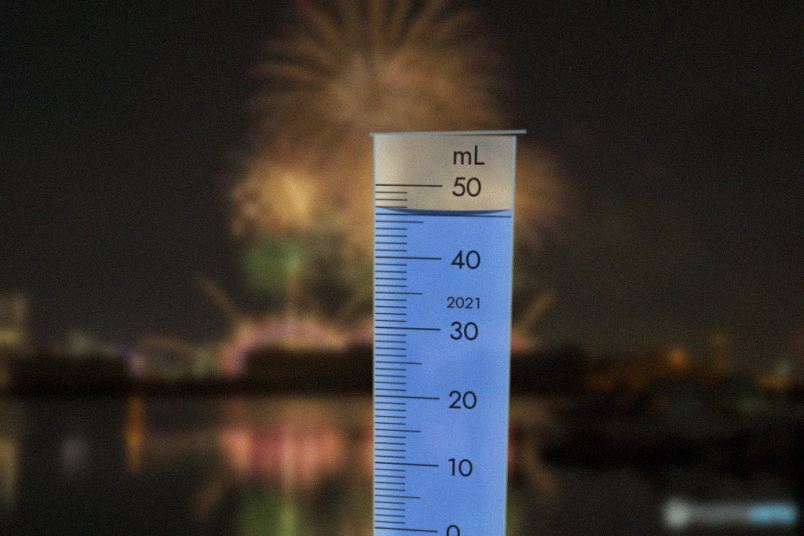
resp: 46,mL
